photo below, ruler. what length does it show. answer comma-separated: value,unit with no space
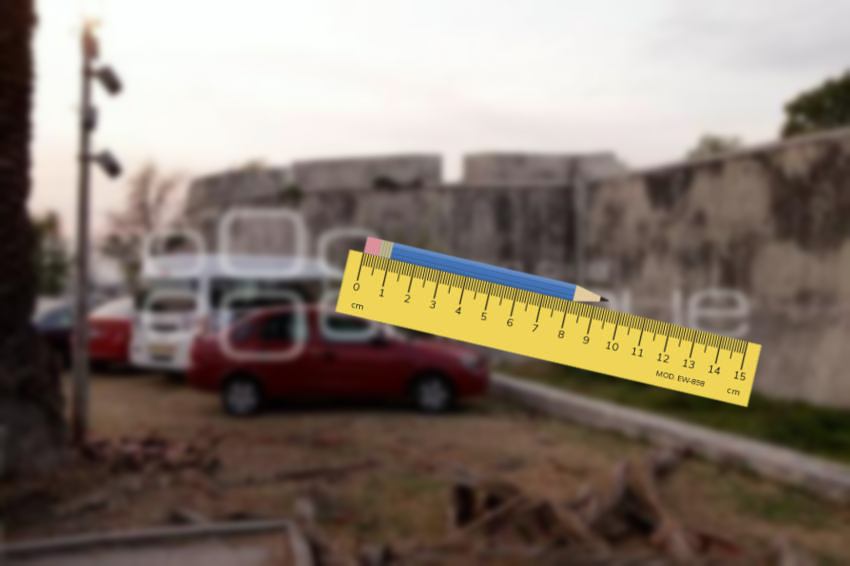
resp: 9.5,cm
